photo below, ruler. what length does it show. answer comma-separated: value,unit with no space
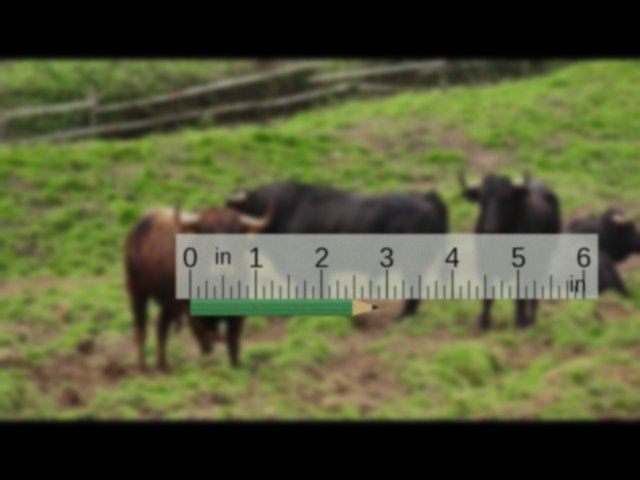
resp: 2.875,in
